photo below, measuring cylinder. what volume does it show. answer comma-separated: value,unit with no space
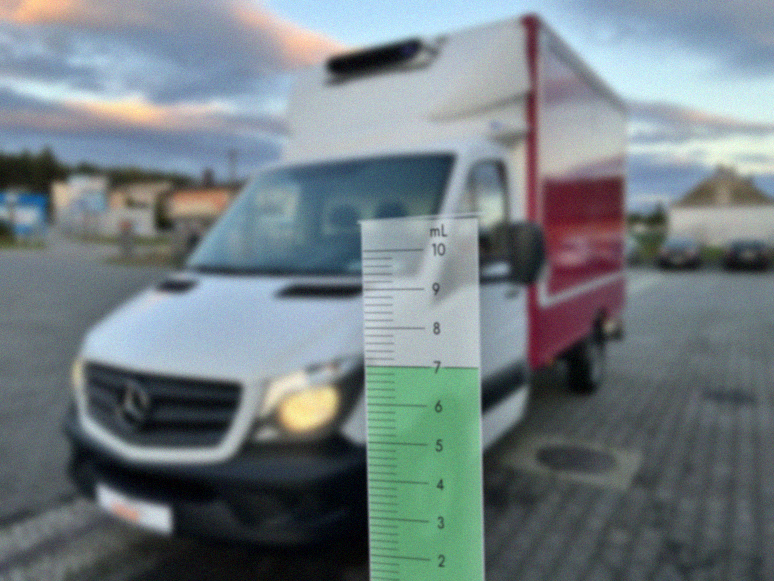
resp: 7,mL
